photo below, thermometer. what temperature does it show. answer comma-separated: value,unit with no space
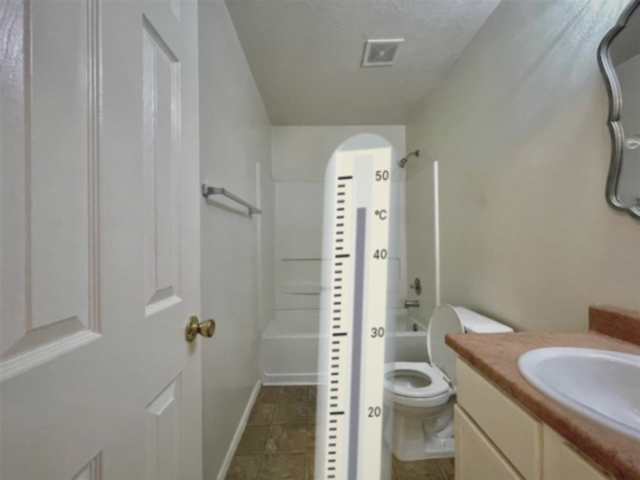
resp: 46,°C
